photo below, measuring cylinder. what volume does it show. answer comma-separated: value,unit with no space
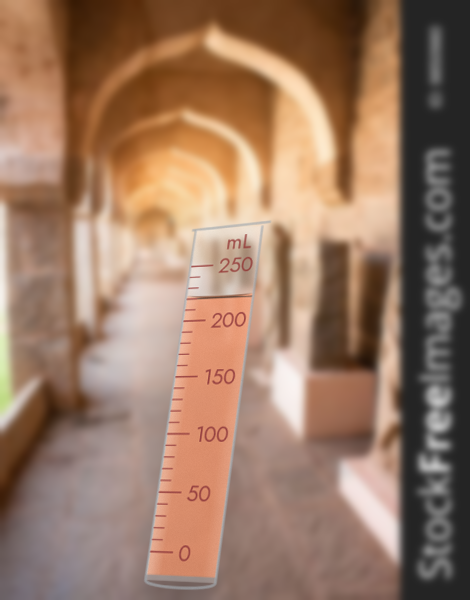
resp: 220,mL
